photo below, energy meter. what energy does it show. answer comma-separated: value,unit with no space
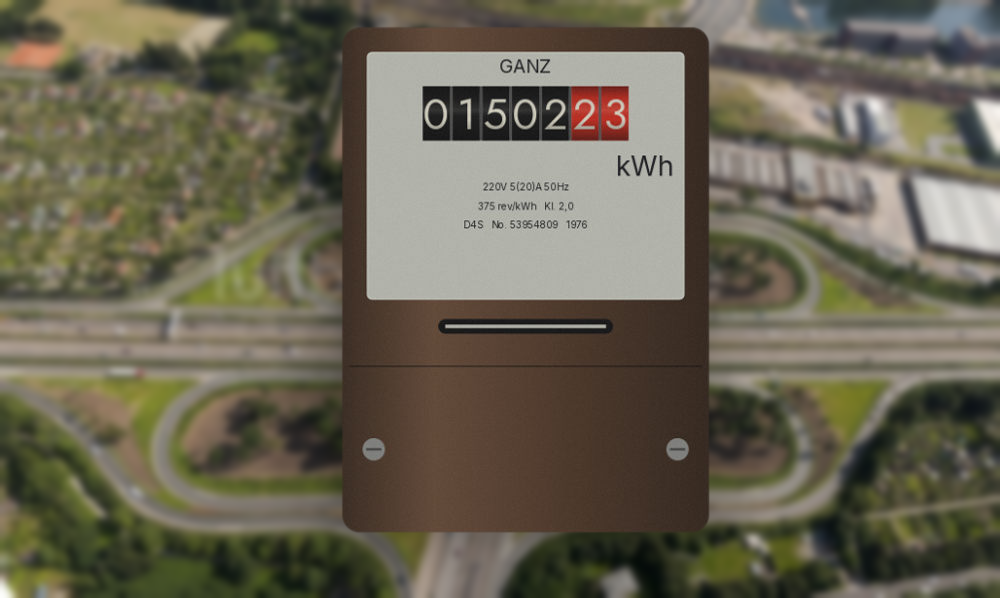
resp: 1502.23,kWh
